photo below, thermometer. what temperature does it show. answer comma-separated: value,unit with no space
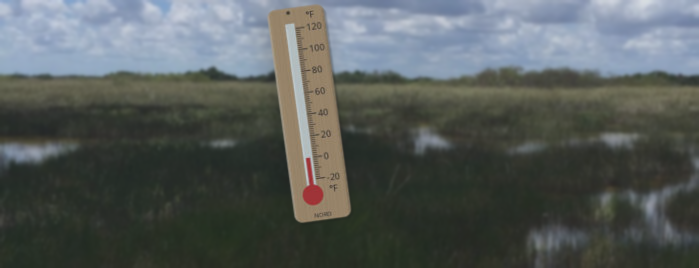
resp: 0,°F
